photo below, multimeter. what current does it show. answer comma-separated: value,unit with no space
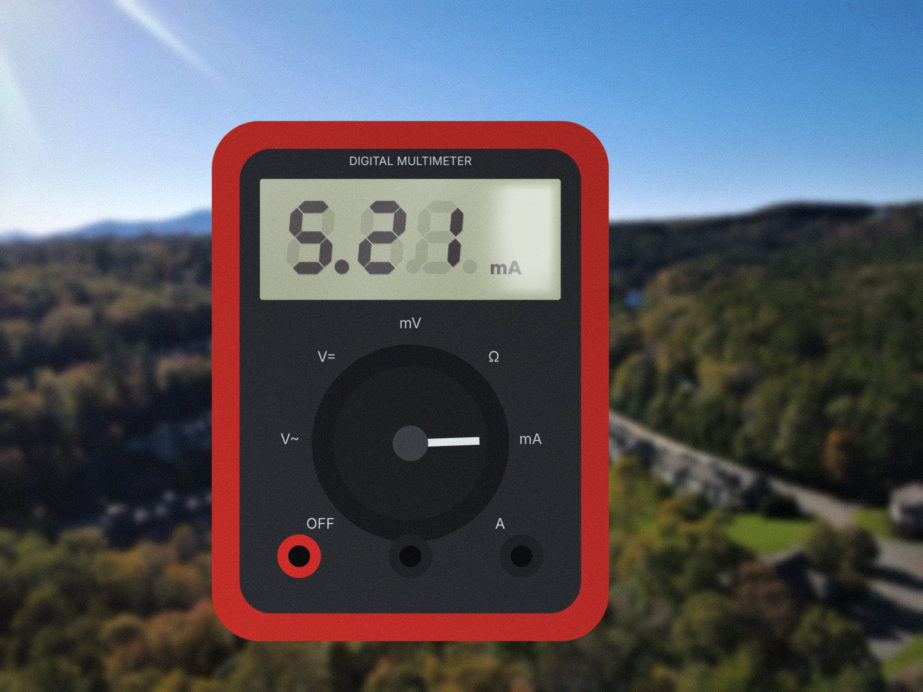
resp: 5.21,mA
